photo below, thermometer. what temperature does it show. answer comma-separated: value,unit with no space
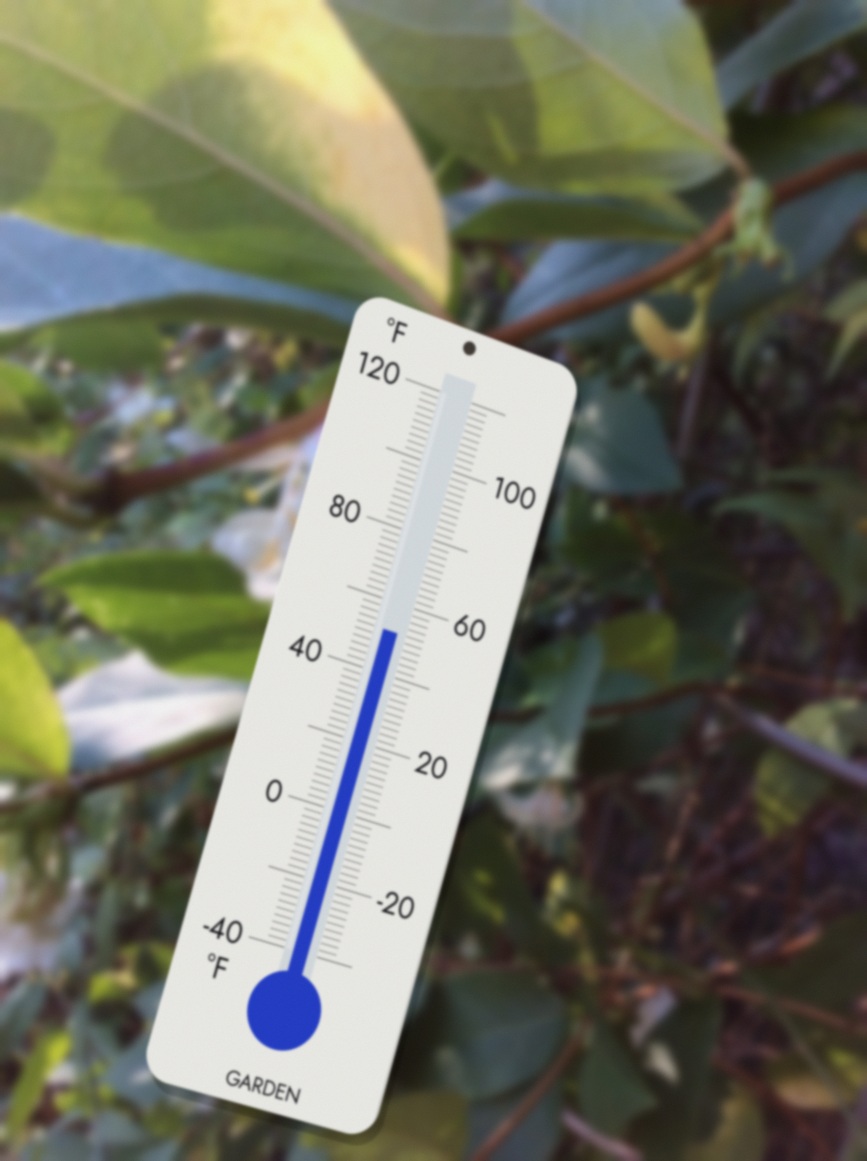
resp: 52,°F
